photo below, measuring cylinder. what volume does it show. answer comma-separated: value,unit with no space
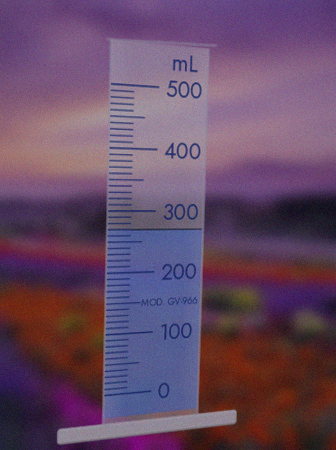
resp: 270,mL
